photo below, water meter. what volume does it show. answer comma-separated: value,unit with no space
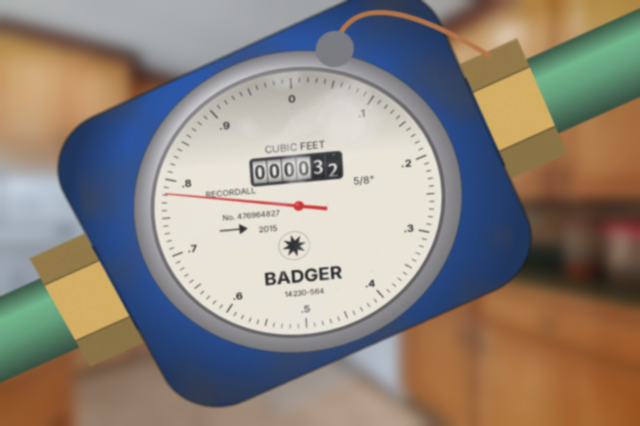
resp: 31.78,ft³
